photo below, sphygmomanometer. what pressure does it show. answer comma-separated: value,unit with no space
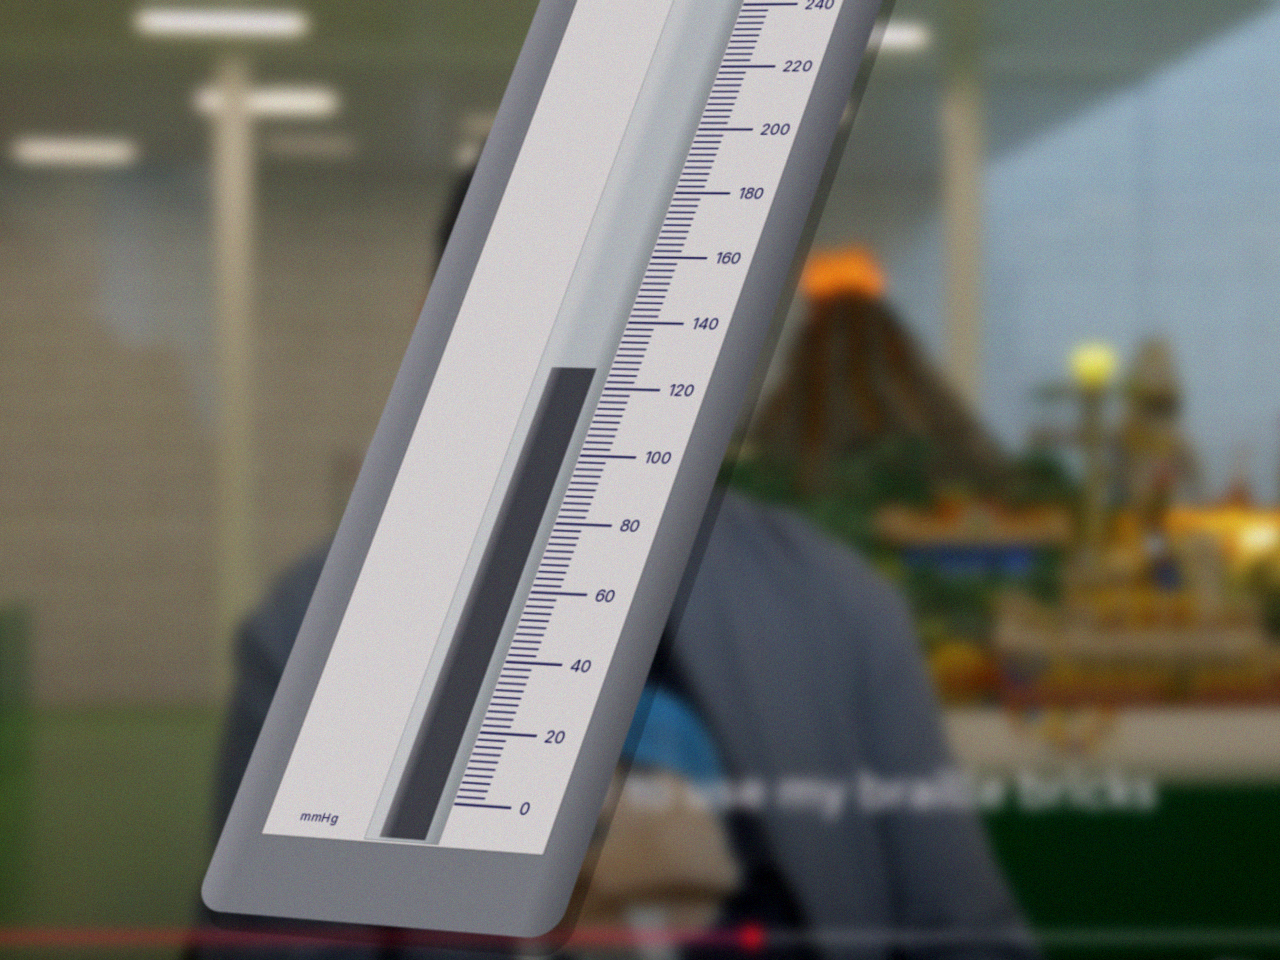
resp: 126,mmHg
